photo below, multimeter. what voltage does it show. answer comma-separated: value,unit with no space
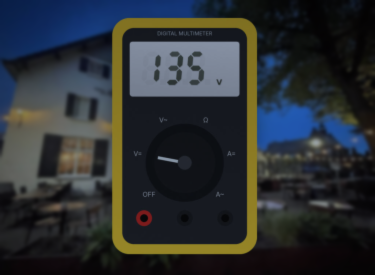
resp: 135,V
